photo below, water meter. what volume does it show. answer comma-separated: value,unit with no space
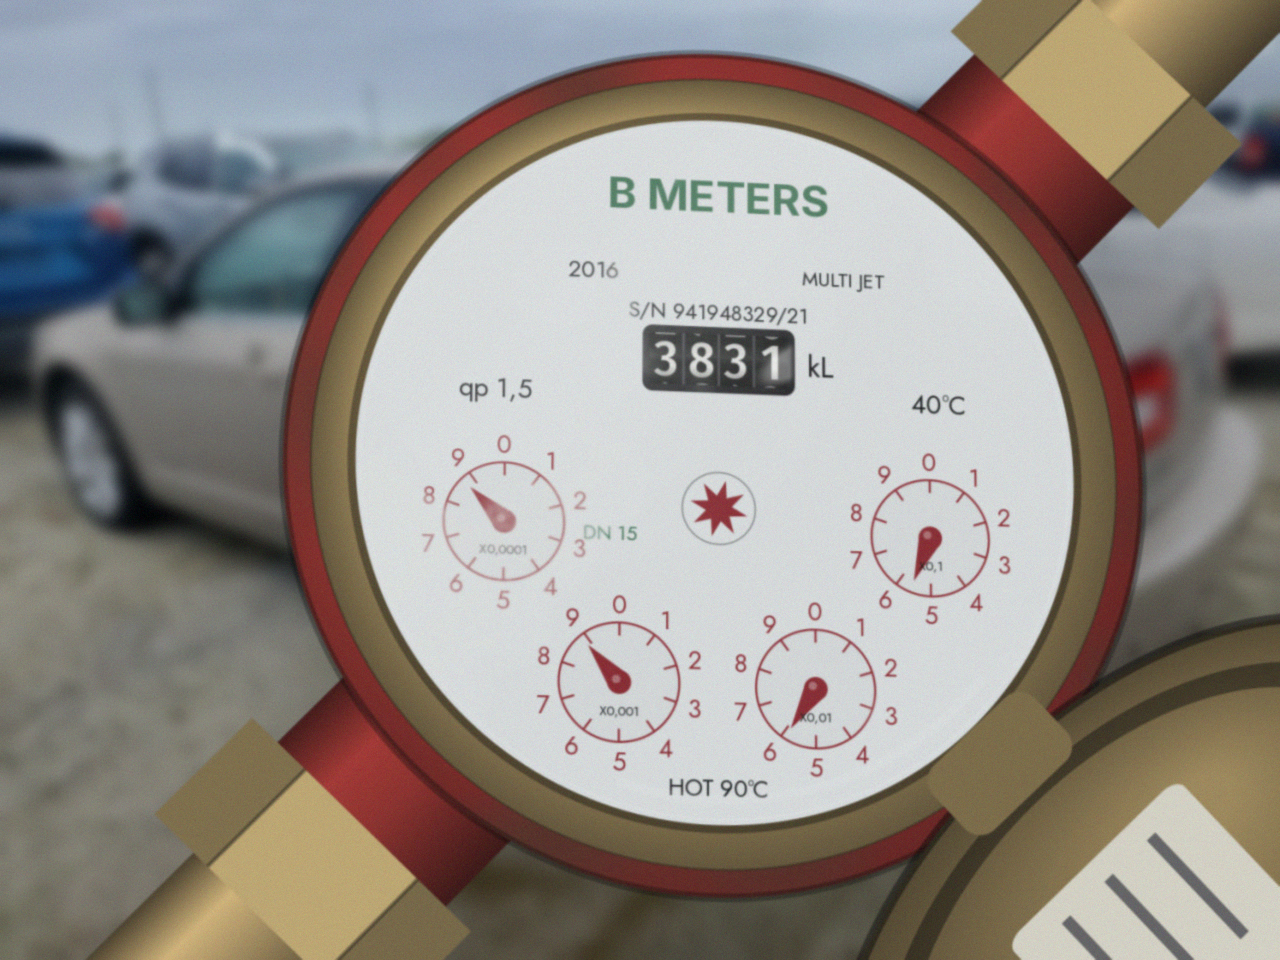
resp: 3831.5588,kL
